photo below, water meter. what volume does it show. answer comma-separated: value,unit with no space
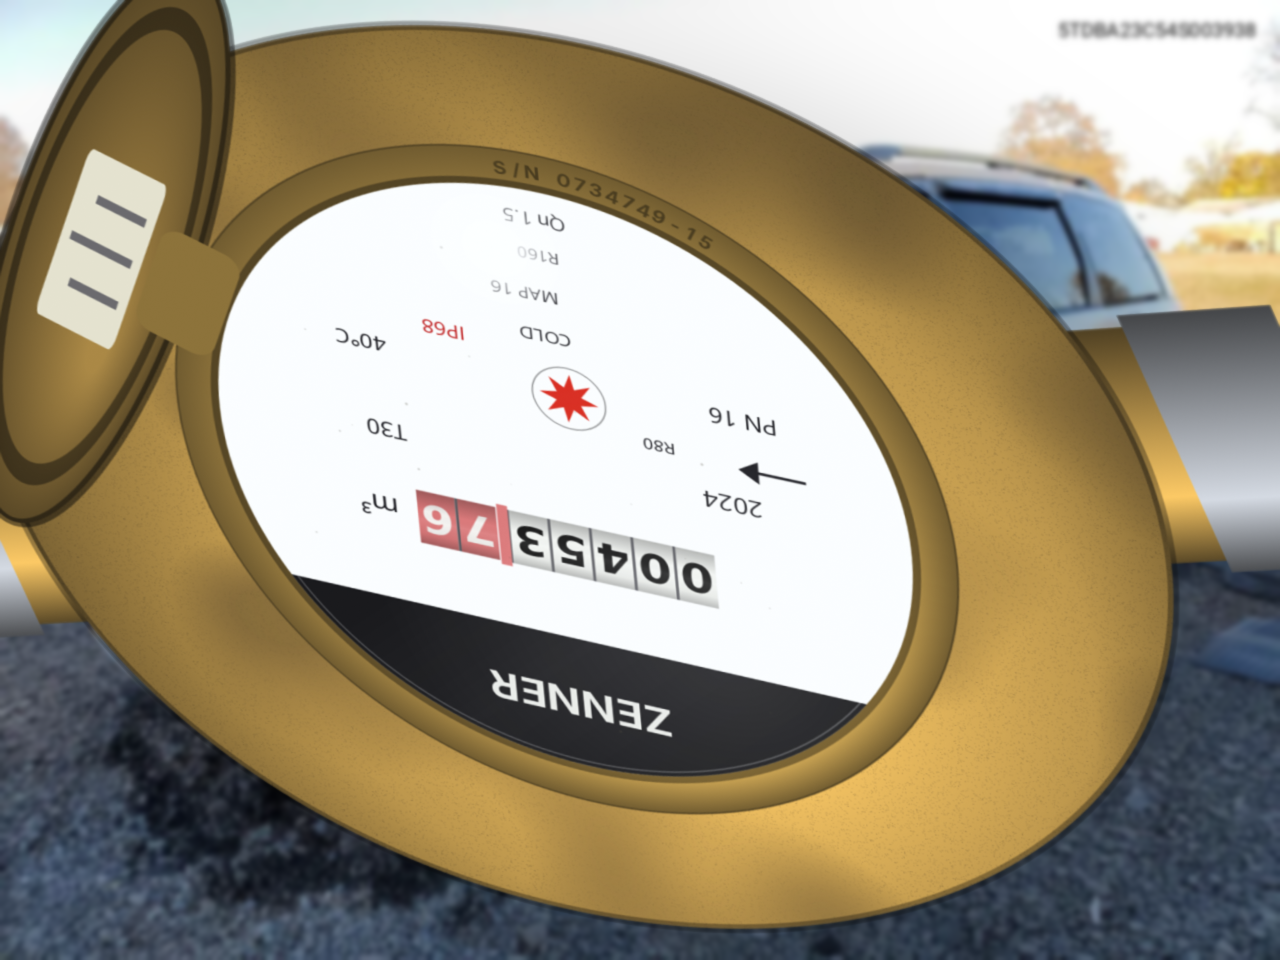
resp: 453.76,m³
